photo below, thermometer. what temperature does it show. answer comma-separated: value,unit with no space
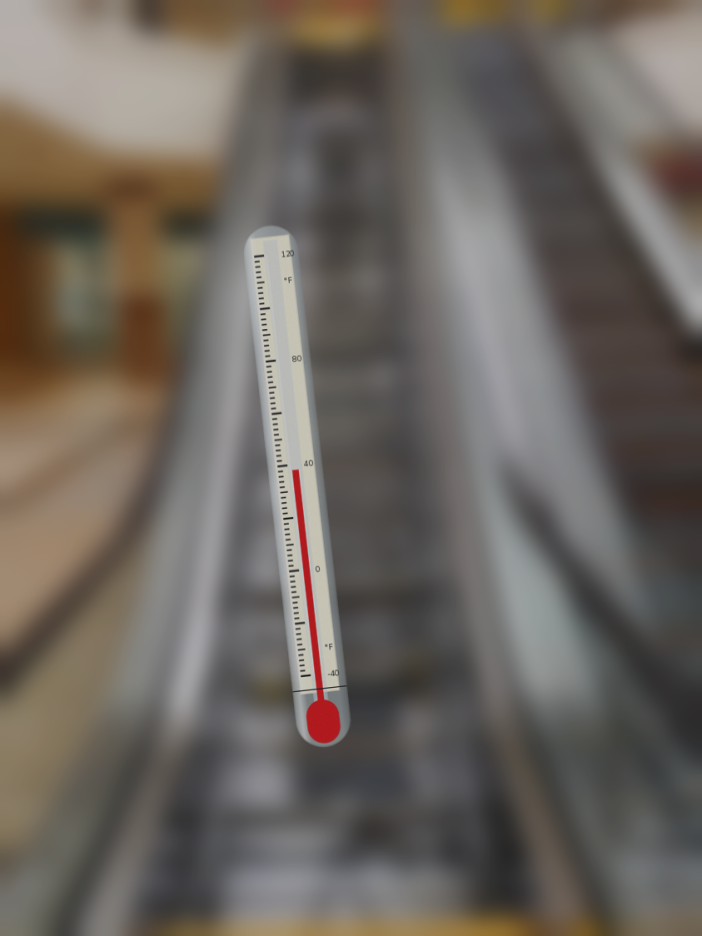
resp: 38,°F
